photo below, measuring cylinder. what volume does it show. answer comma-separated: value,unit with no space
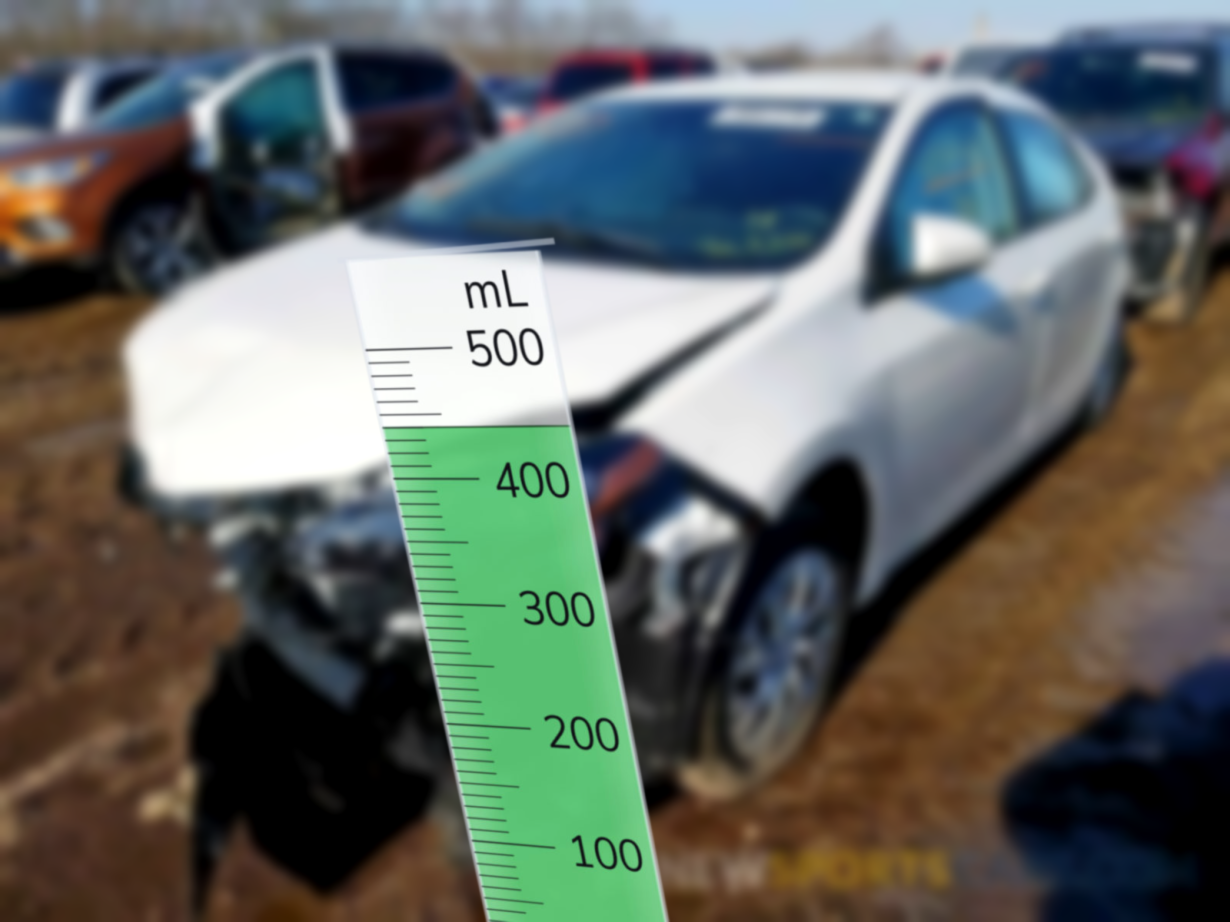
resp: 440,mL
